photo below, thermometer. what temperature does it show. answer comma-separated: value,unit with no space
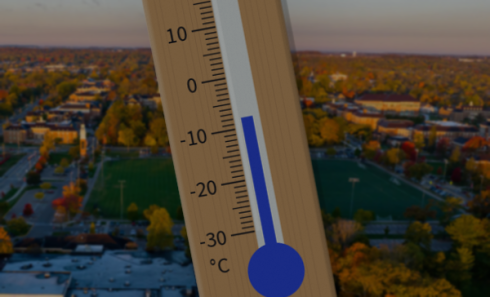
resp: -8,°C
